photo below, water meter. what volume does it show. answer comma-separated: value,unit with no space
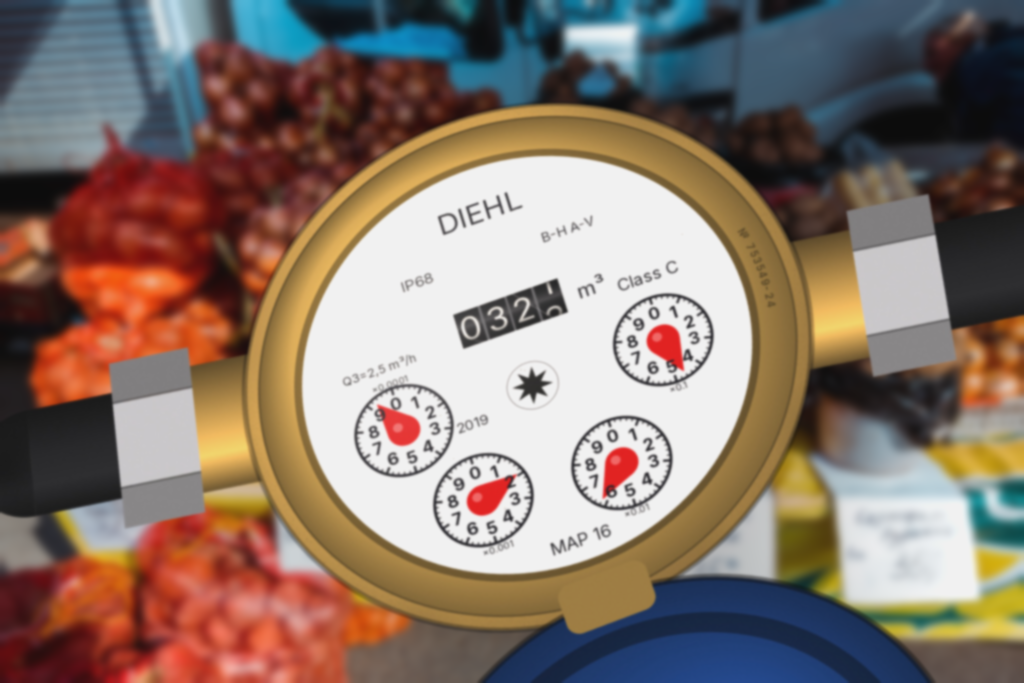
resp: 321.4619,m³
